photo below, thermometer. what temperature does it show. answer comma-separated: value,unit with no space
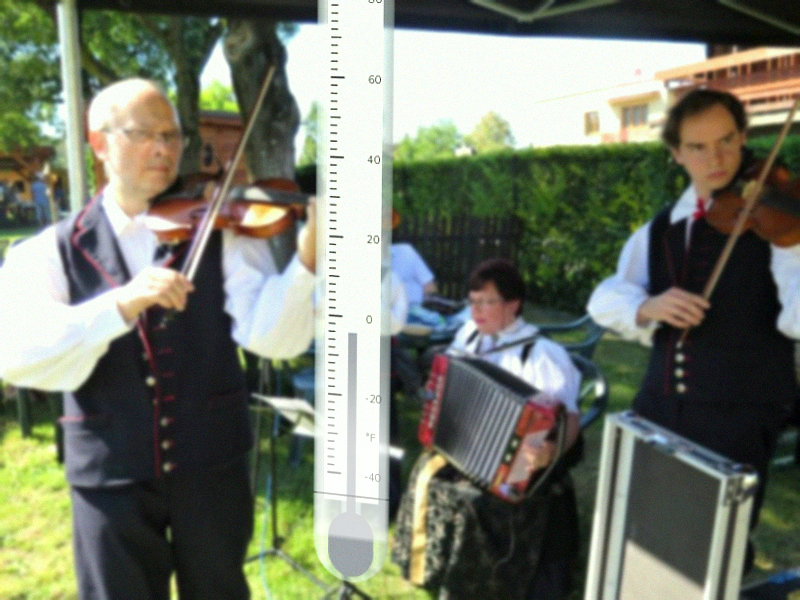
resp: -4,°F
